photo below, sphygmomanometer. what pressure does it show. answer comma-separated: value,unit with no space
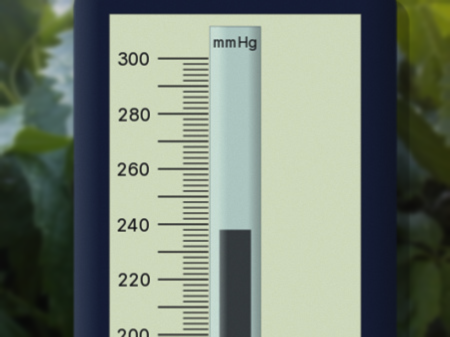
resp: 238,mmHg
